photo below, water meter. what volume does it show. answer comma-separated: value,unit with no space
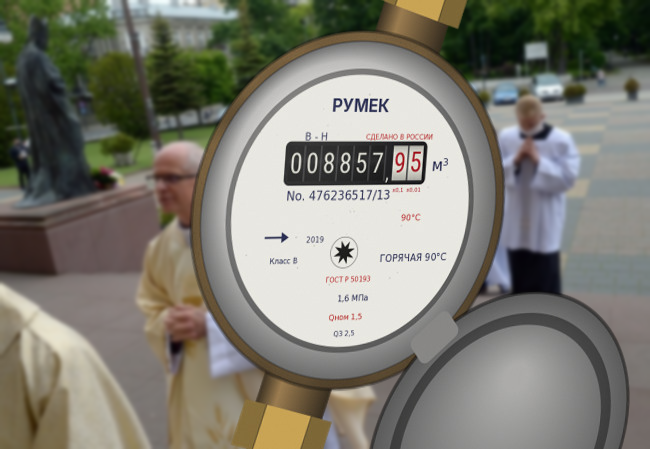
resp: 8857.95,m³
